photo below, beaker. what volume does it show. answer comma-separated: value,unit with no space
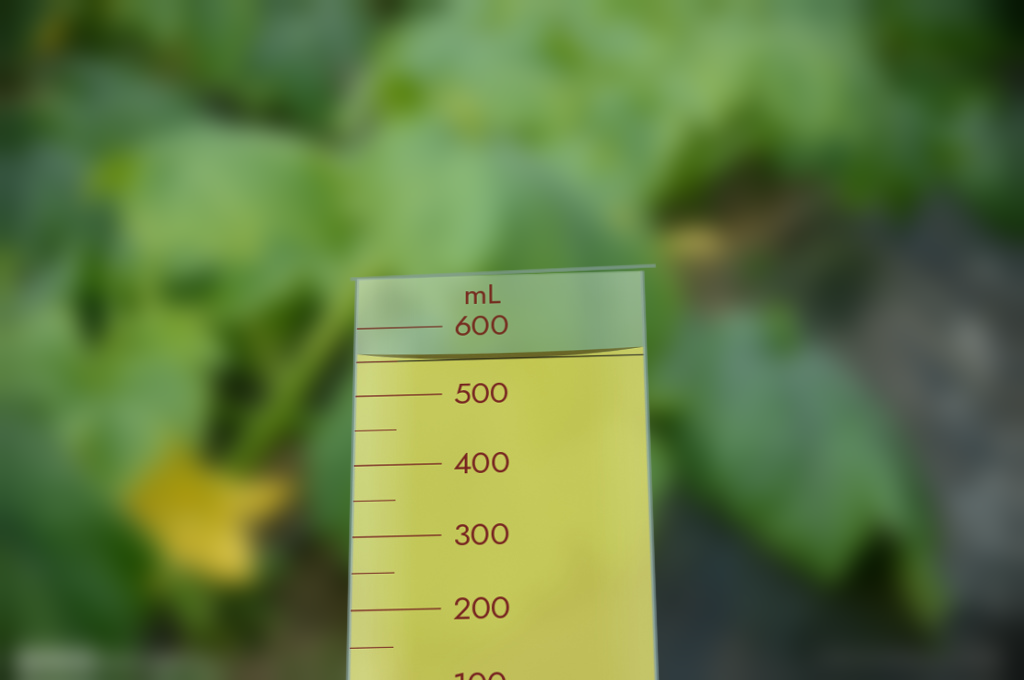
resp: 550,mL
